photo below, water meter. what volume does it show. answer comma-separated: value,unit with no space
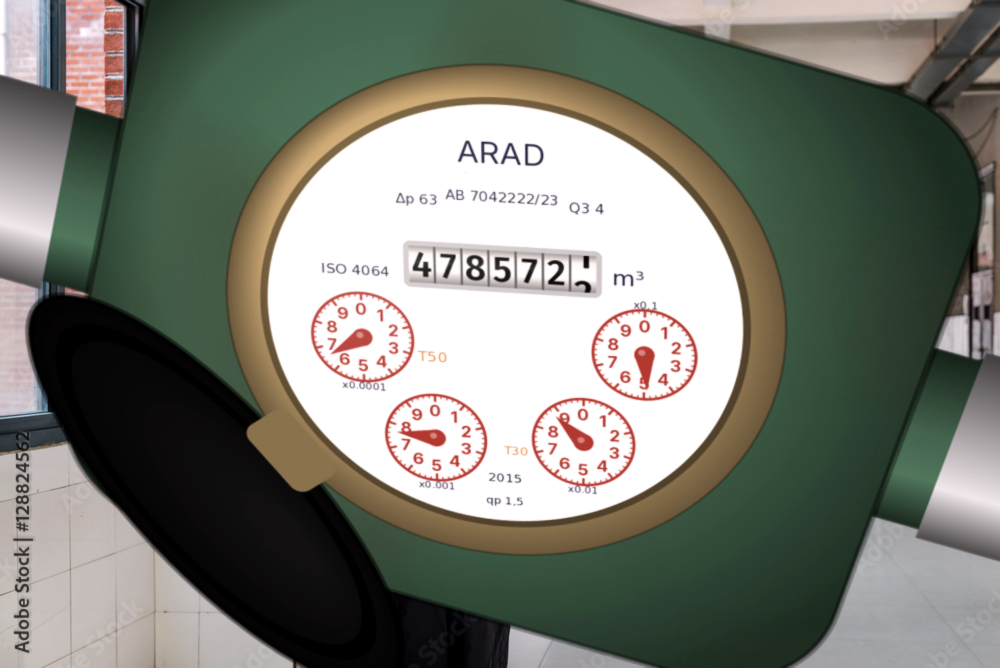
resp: 4785721.4876,m³
